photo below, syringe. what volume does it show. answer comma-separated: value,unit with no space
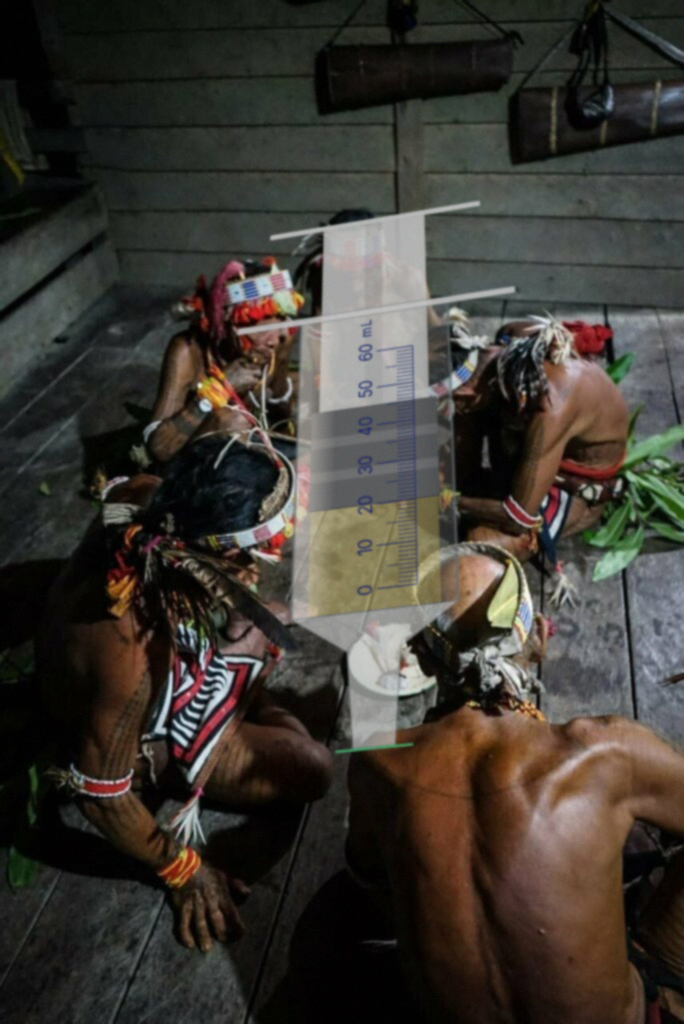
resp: 20,mL
